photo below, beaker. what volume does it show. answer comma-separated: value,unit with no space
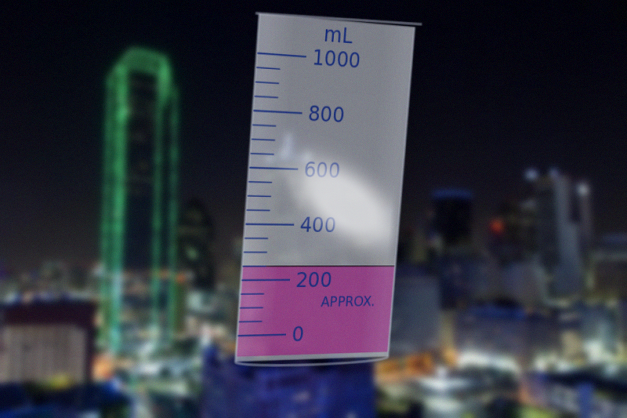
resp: 250,mL
